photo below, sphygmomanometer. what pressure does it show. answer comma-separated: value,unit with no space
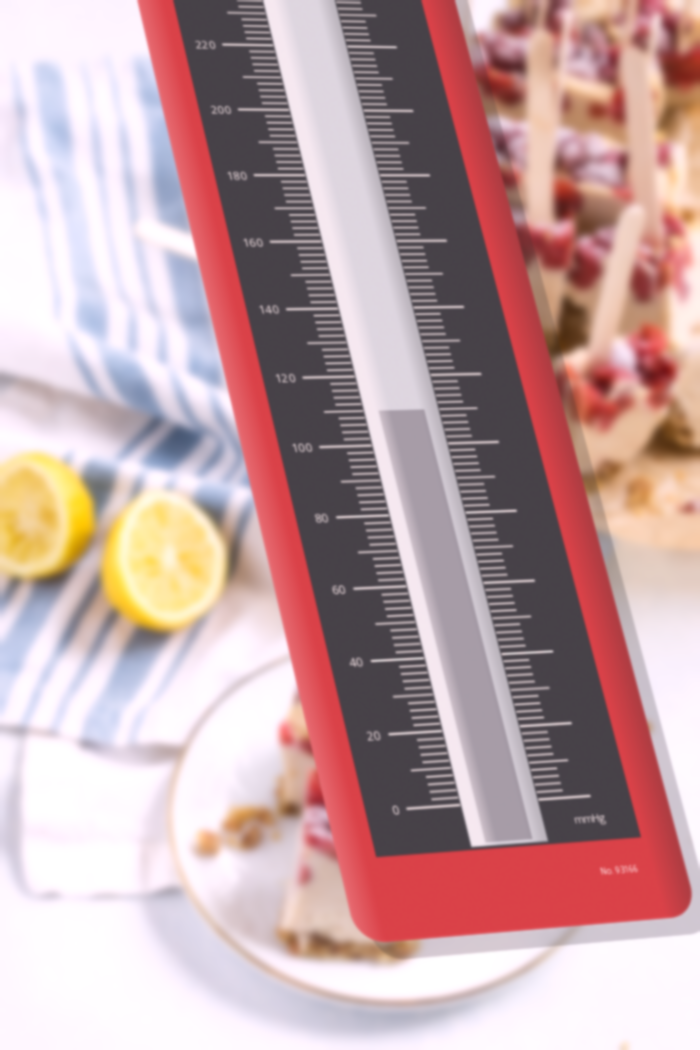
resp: 110,mmHg
